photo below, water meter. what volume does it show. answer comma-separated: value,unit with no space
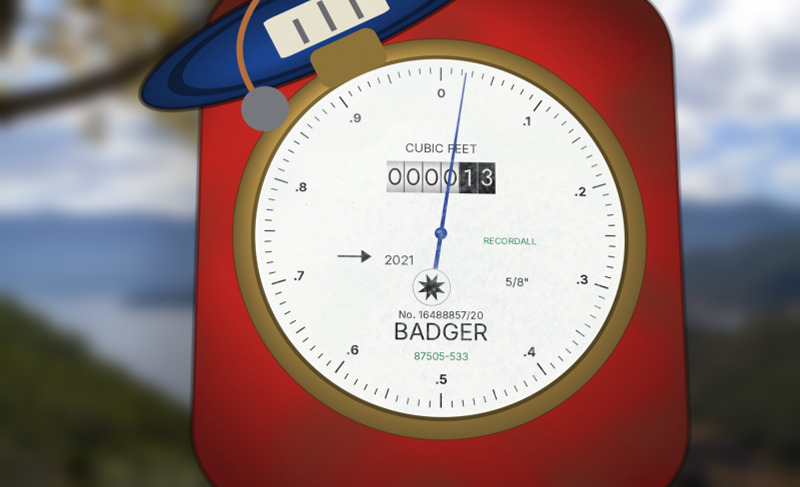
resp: 13.02,ft³
